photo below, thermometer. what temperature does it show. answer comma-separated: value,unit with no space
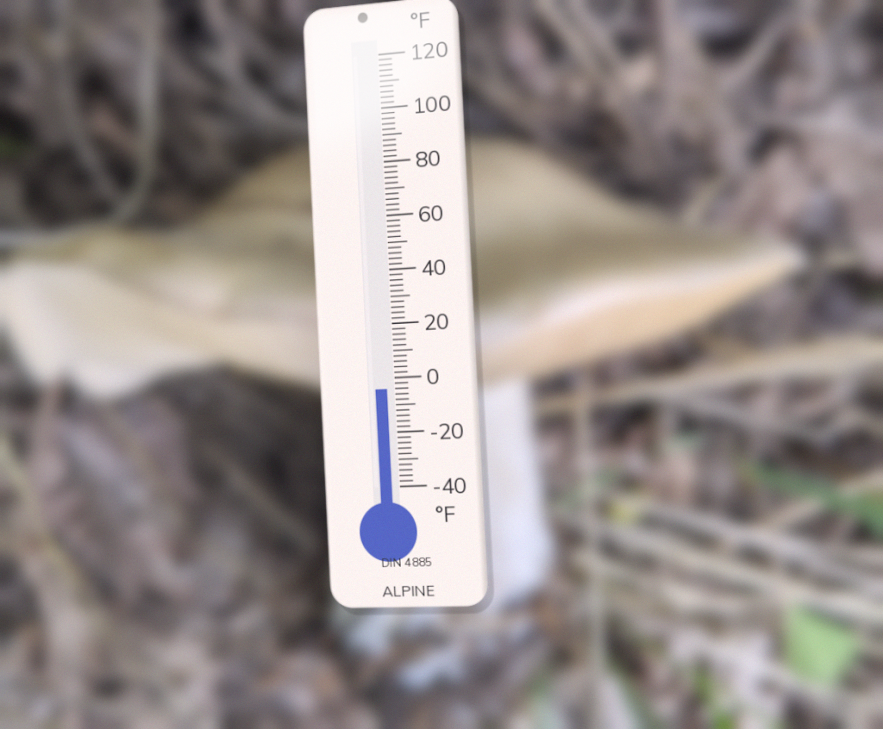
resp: -4,°F
